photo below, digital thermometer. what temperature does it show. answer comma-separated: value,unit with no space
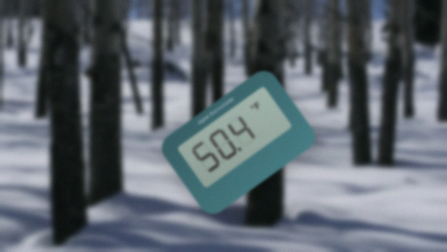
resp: 50.4,°F
